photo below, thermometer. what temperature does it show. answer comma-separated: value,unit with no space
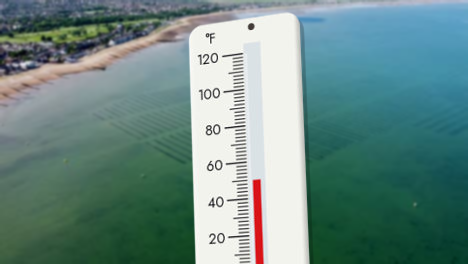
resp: 50,°F
